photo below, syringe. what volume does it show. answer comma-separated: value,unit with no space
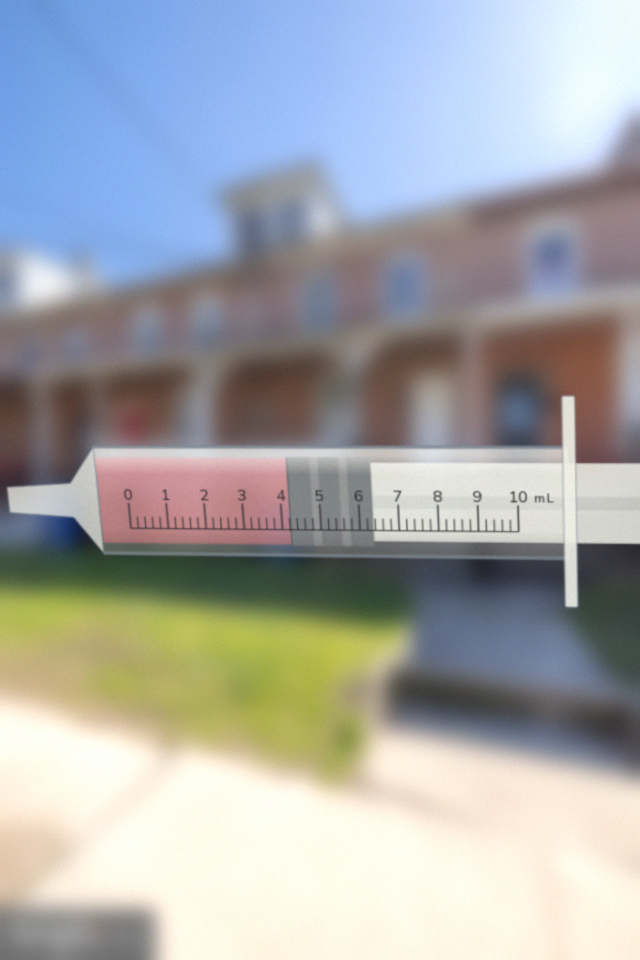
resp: 4.2,mL
